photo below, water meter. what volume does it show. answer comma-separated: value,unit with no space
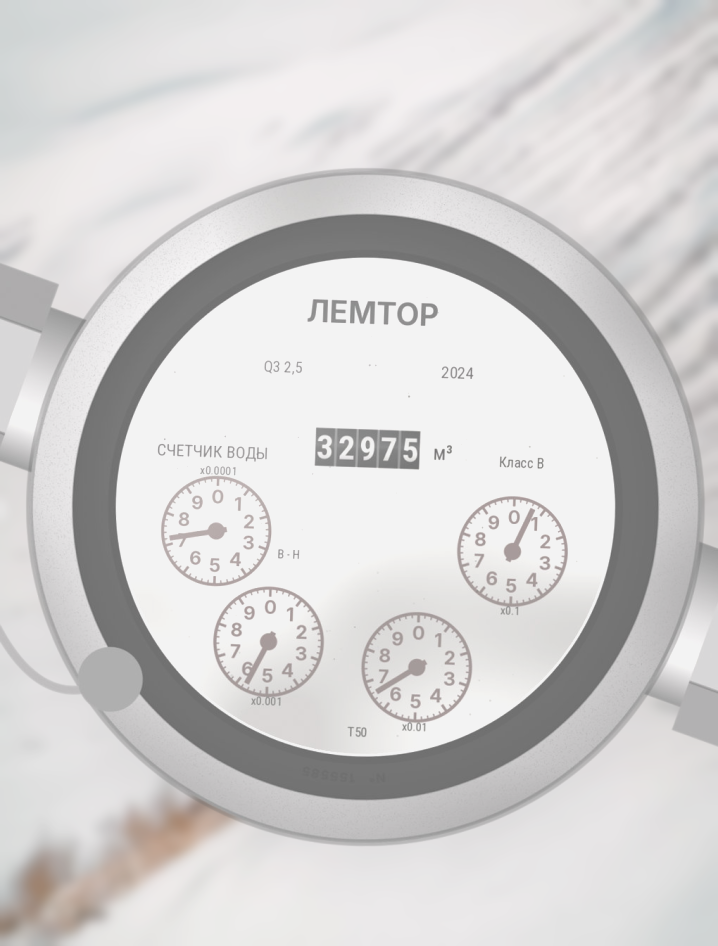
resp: 32975.0657,m³
